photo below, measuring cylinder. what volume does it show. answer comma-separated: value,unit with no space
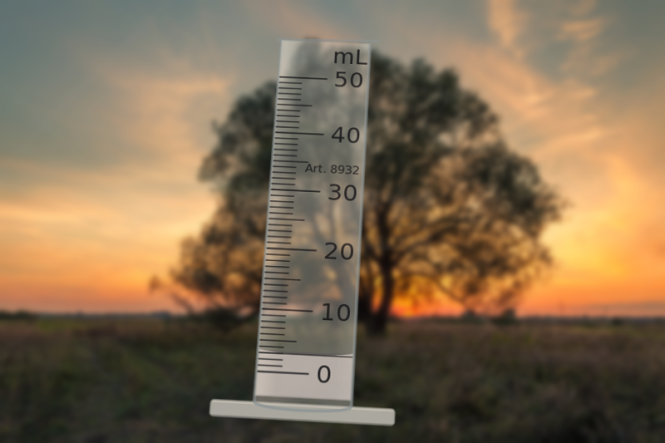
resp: 3,mL
